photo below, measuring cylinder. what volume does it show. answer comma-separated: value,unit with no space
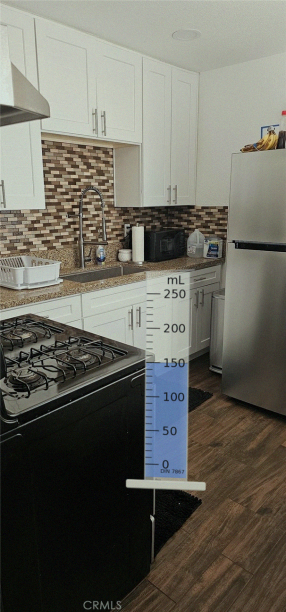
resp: 150,mL
